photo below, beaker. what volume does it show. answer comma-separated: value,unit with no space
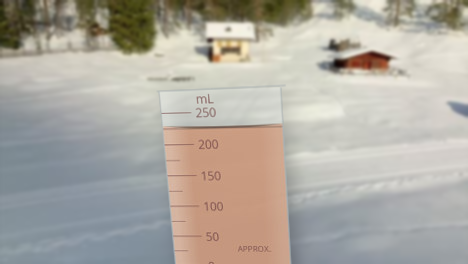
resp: 225,mL
